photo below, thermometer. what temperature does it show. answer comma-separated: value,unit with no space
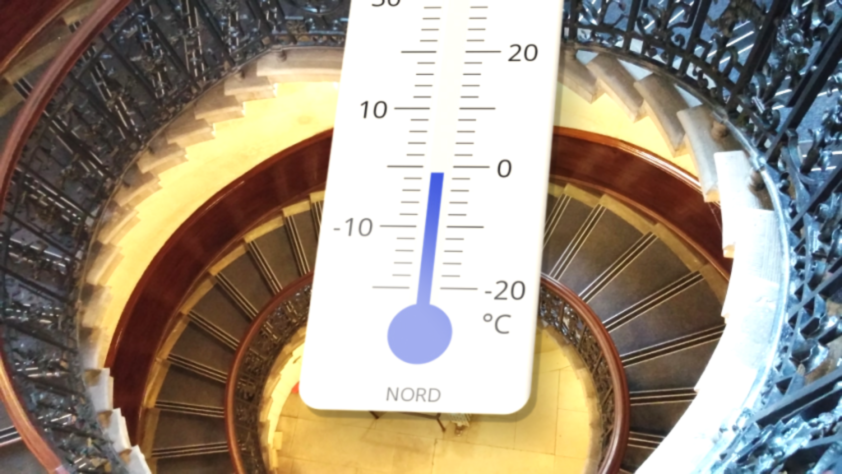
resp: -1,°C
